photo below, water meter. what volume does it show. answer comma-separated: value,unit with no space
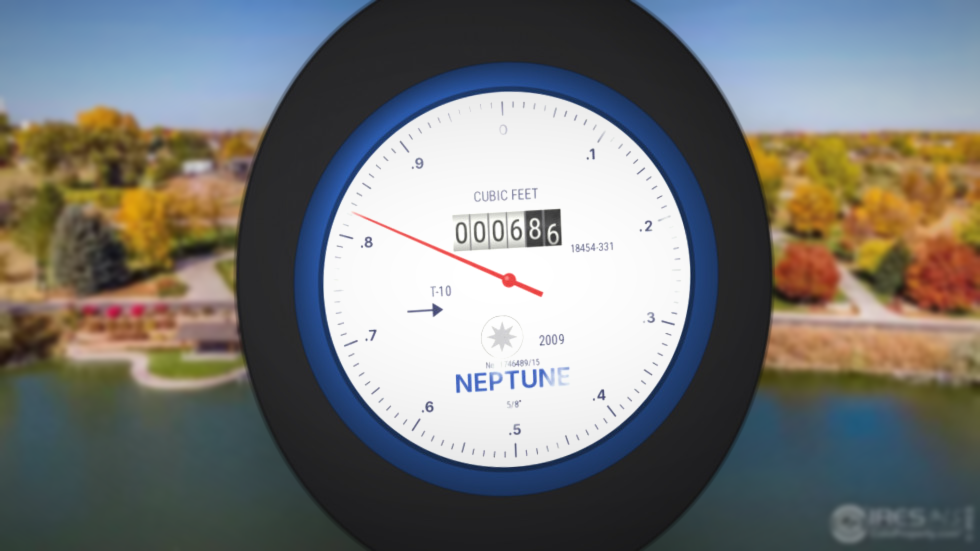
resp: 685.82,ft³
